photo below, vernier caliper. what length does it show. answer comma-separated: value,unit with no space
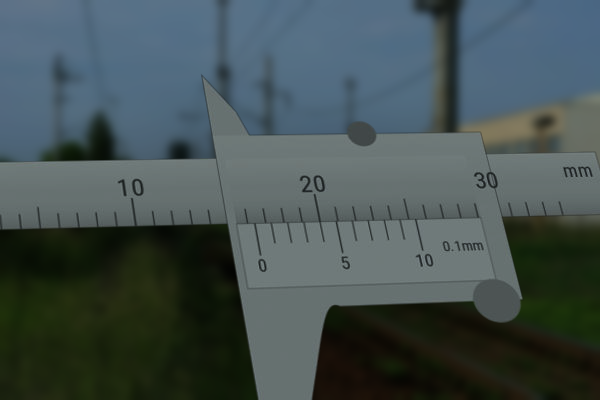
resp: 16.4,mm
